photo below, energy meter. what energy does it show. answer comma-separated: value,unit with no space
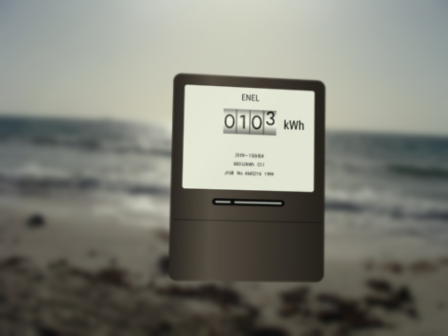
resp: 103,kWh
